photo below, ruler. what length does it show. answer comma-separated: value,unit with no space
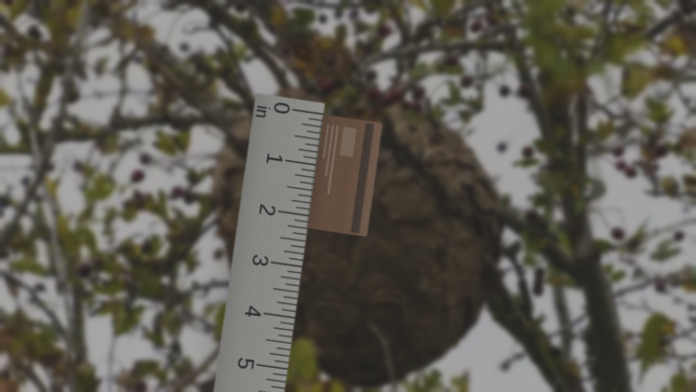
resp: 2.25,in
